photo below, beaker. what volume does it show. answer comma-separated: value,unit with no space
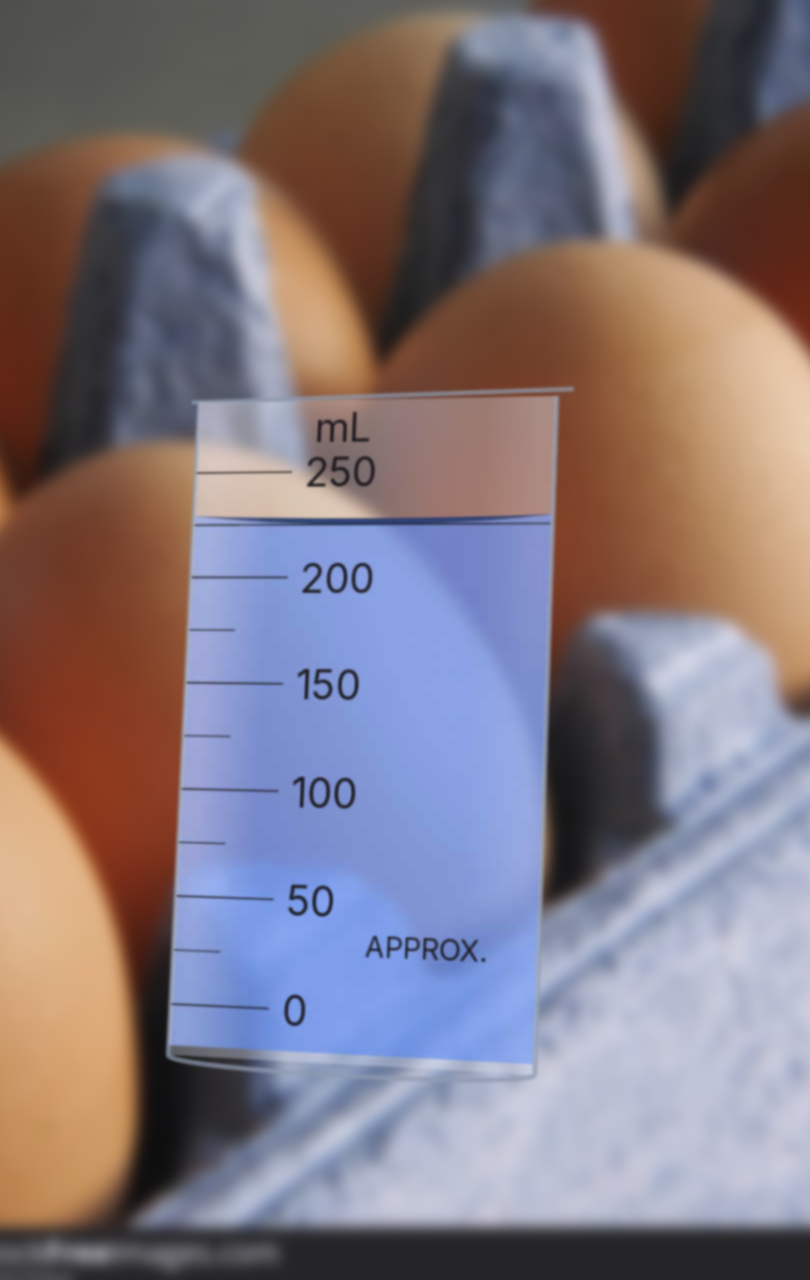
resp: 225,mL
